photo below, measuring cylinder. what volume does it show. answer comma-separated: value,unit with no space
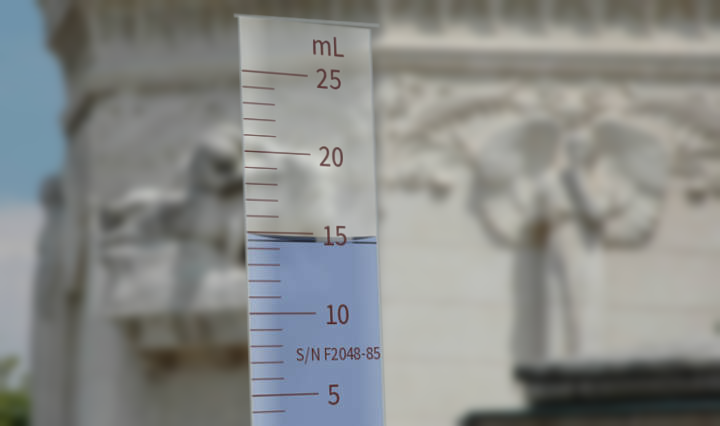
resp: 14.5,mL
